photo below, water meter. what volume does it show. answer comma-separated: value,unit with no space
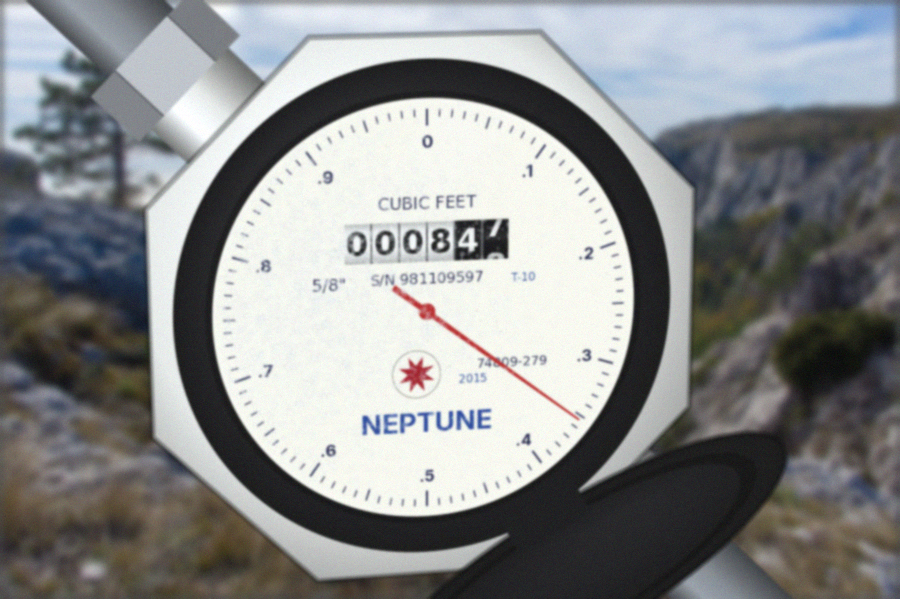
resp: 847.35,ft³
